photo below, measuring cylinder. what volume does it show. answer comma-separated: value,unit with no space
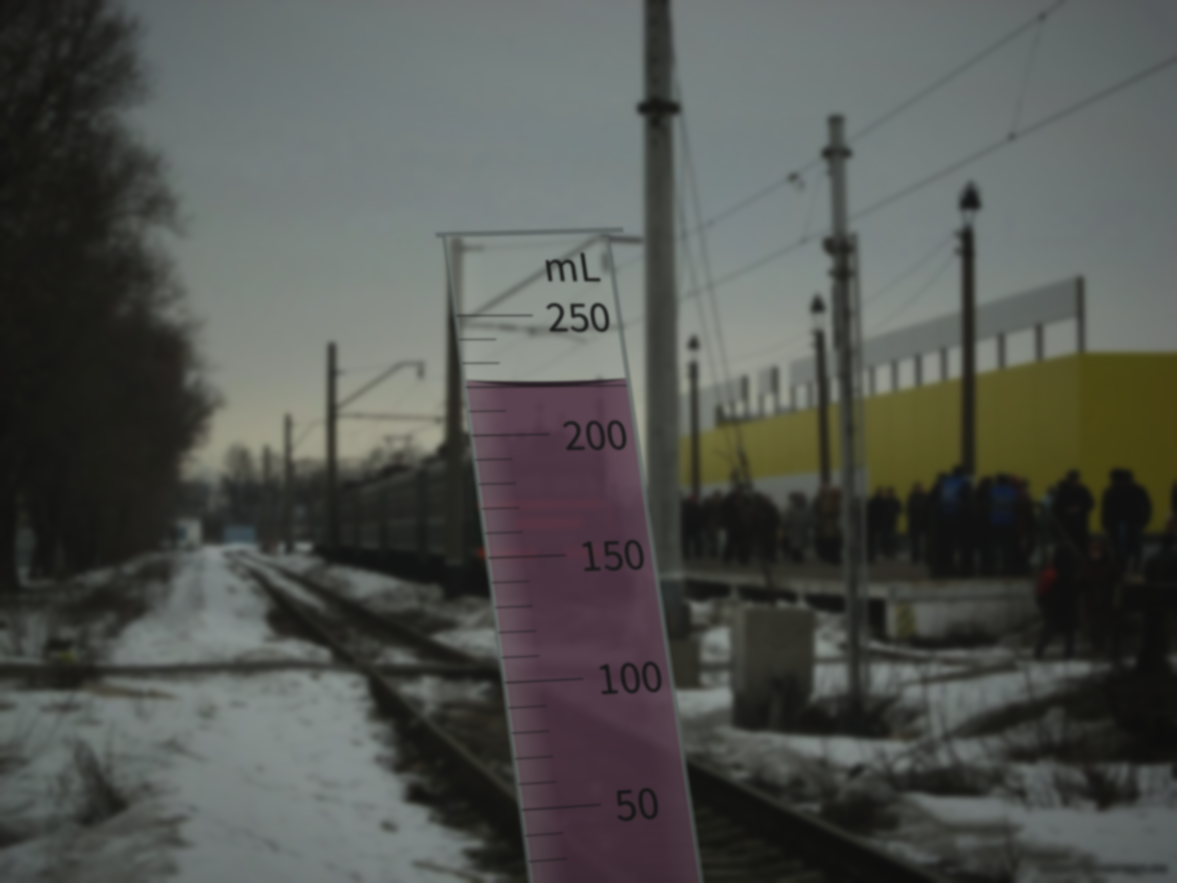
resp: 220,mL
